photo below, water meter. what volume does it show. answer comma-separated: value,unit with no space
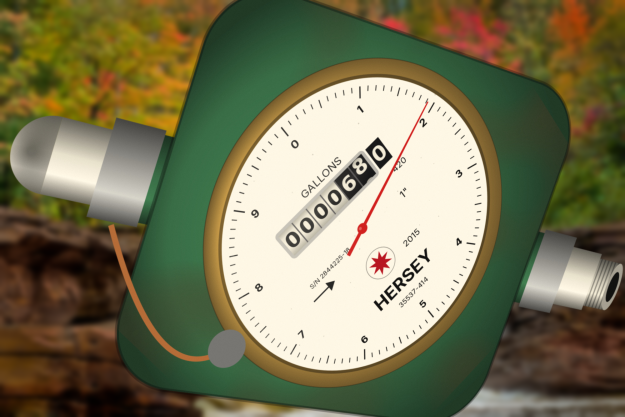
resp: 681.9,gal
